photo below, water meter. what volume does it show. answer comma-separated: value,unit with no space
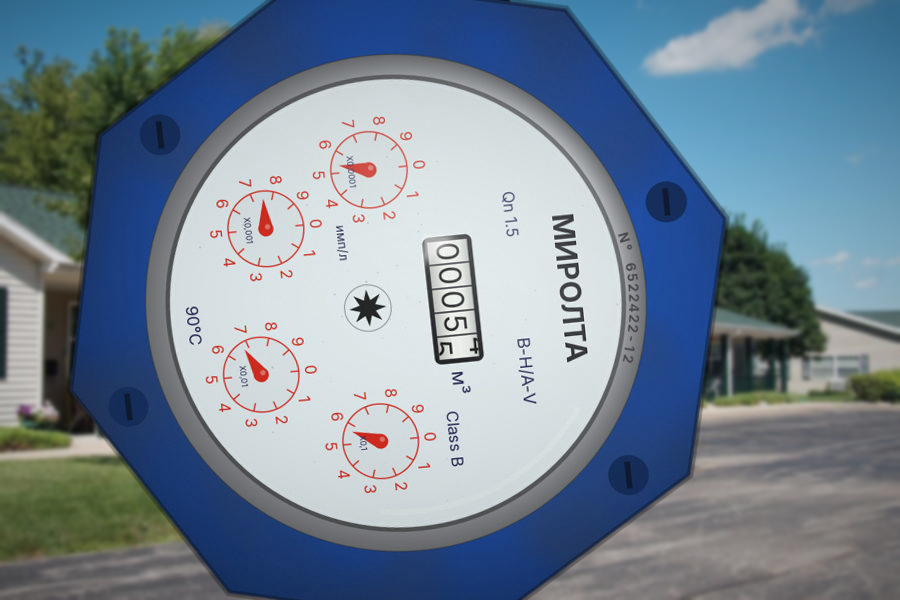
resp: 54.5675,m³
